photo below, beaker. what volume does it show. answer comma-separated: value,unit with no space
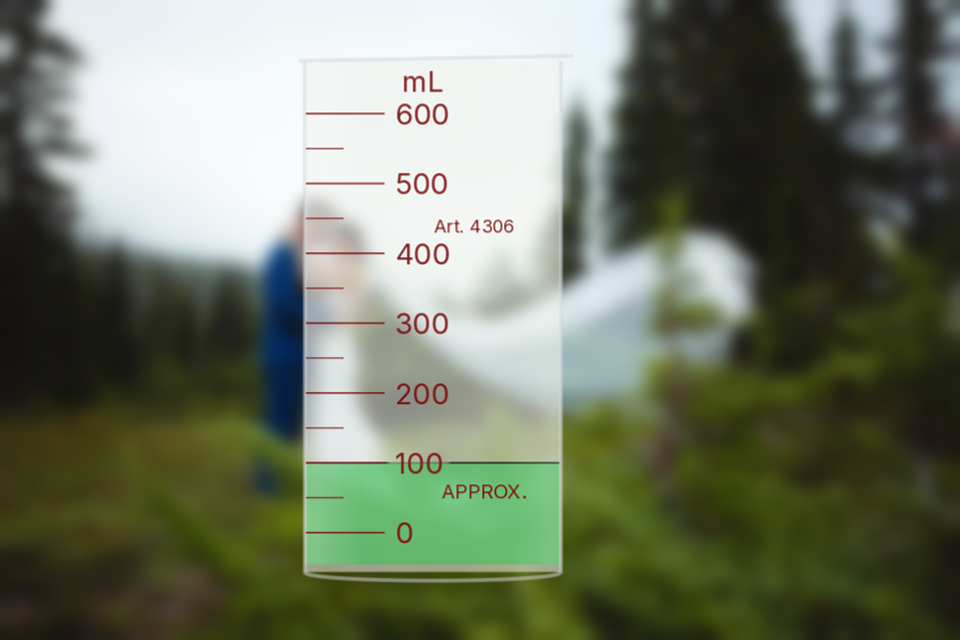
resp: 100,mL
